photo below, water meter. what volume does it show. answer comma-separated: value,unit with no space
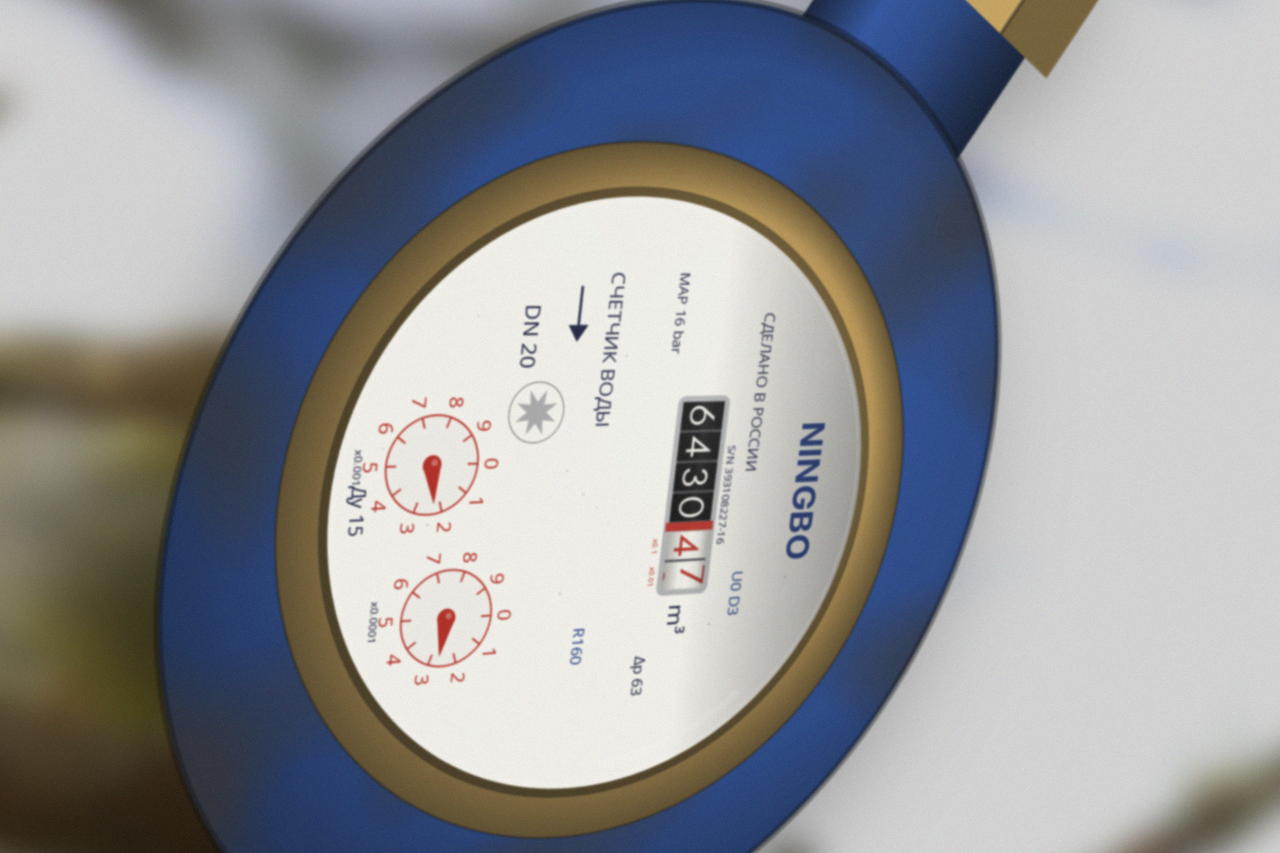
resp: 6430.4722,m³
